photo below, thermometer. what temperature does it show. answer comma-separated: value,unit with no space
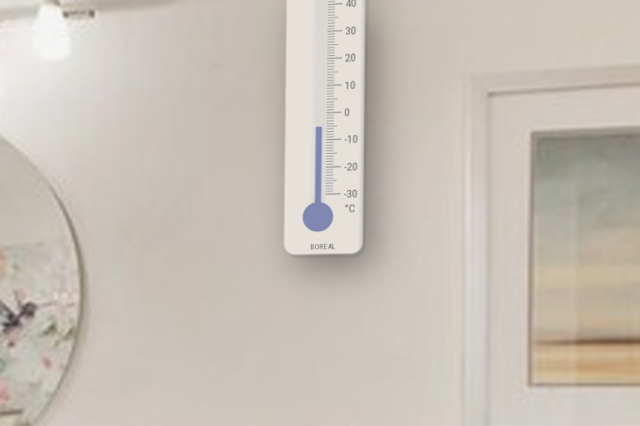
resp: -5,°C
